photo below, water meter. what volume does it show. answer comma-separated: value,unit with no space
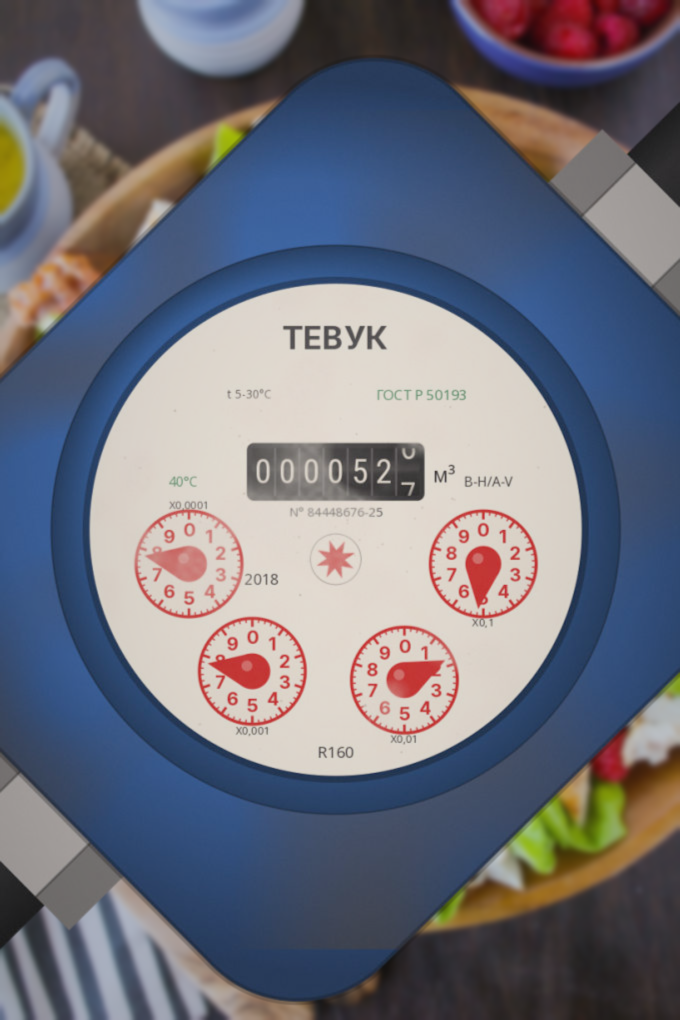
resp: 526.5177,m³
